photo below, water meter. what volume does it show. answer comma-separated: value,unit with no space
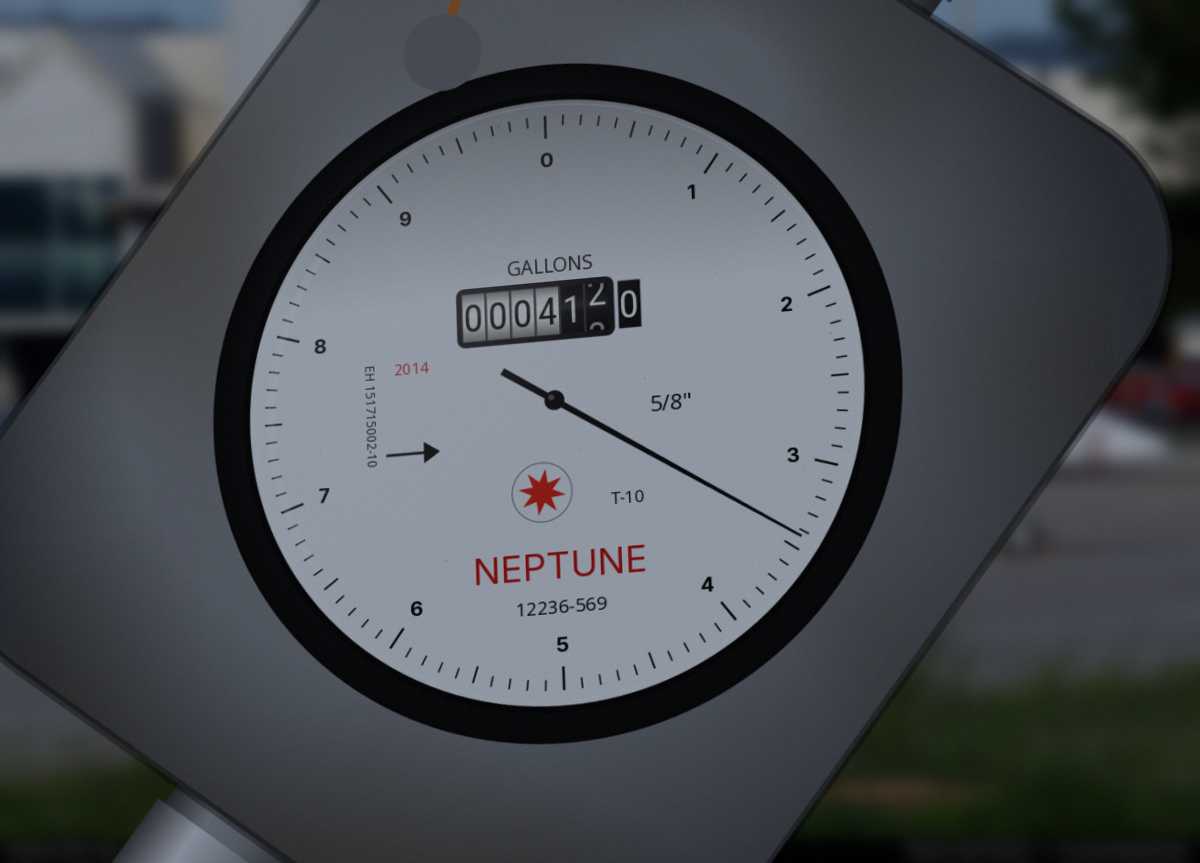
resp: 4123.4,gal
